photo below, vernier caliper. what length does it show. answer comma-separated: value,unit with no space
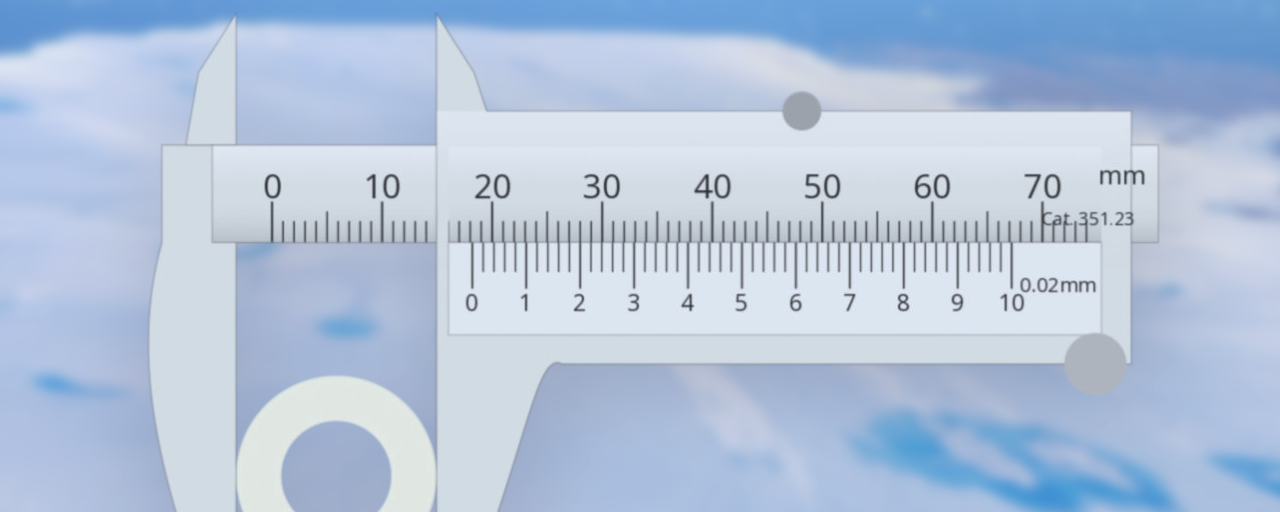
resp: 18.2,mm
